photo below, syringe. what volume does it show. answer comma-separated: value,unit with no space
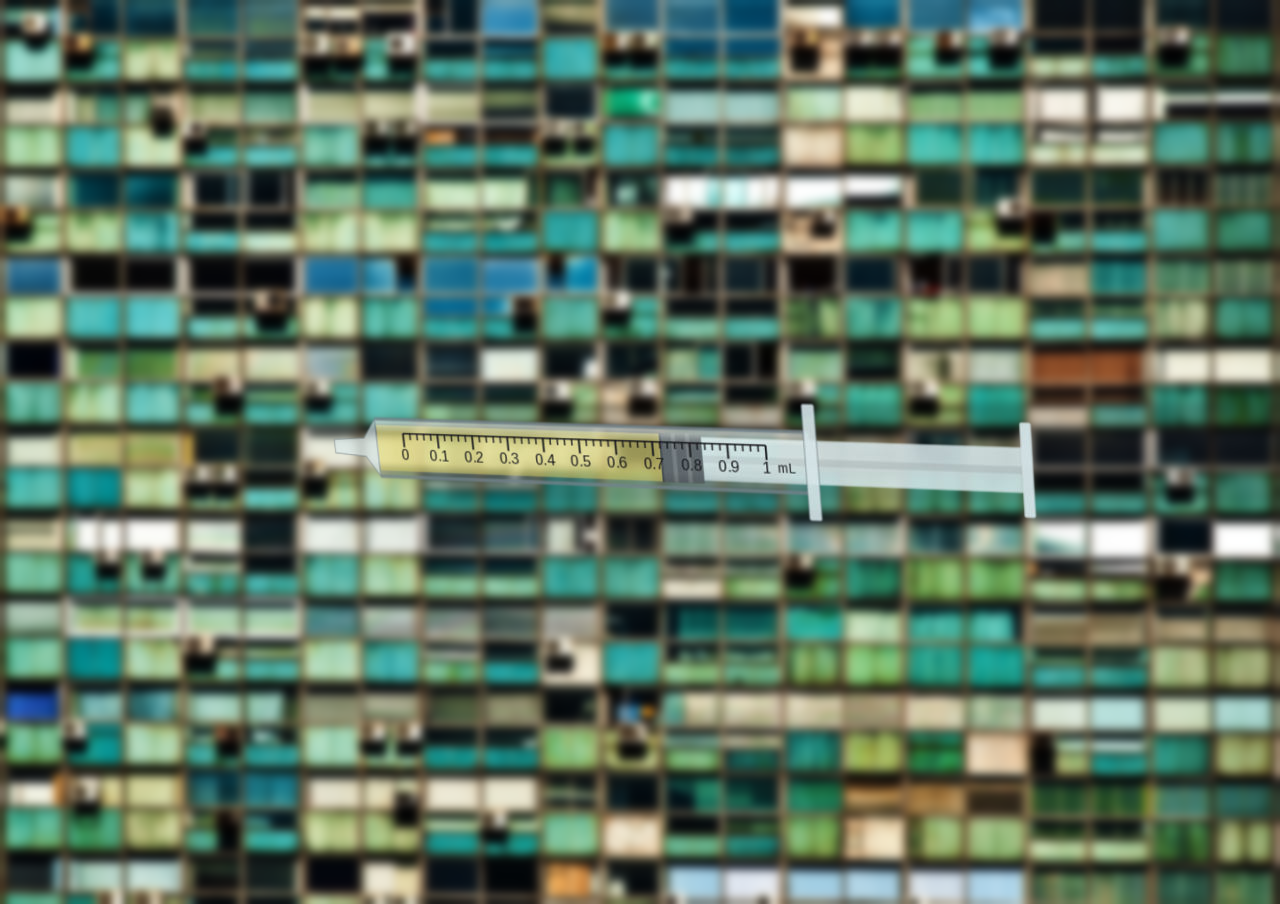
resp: 0.72,mL
